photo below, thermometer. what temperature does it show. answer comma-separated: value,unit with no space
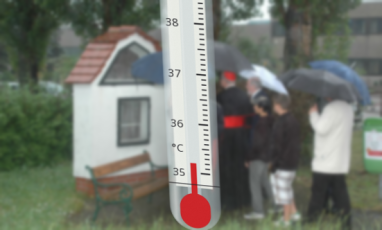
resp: 35.2,°C
